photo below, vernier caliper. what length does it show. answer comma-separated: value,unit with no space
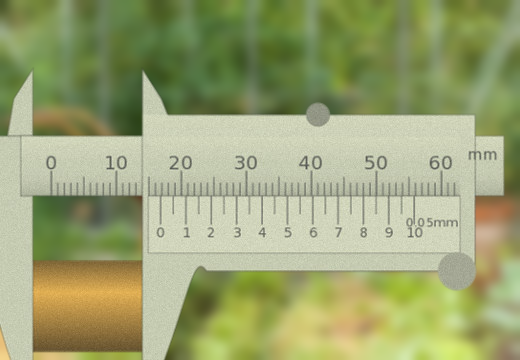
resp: 16.8,mm
